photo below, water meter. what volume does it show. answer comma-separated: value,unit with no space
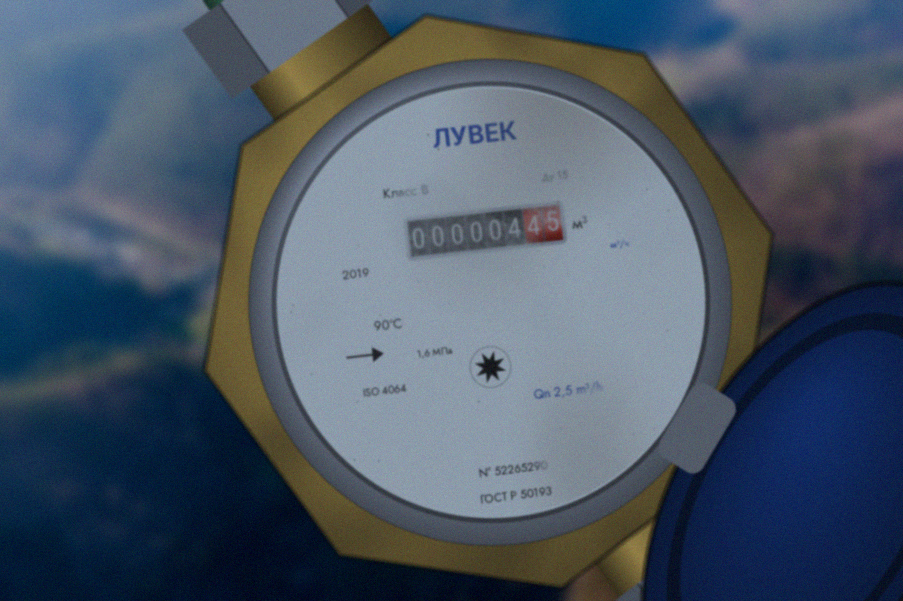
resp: 4.45,m³
